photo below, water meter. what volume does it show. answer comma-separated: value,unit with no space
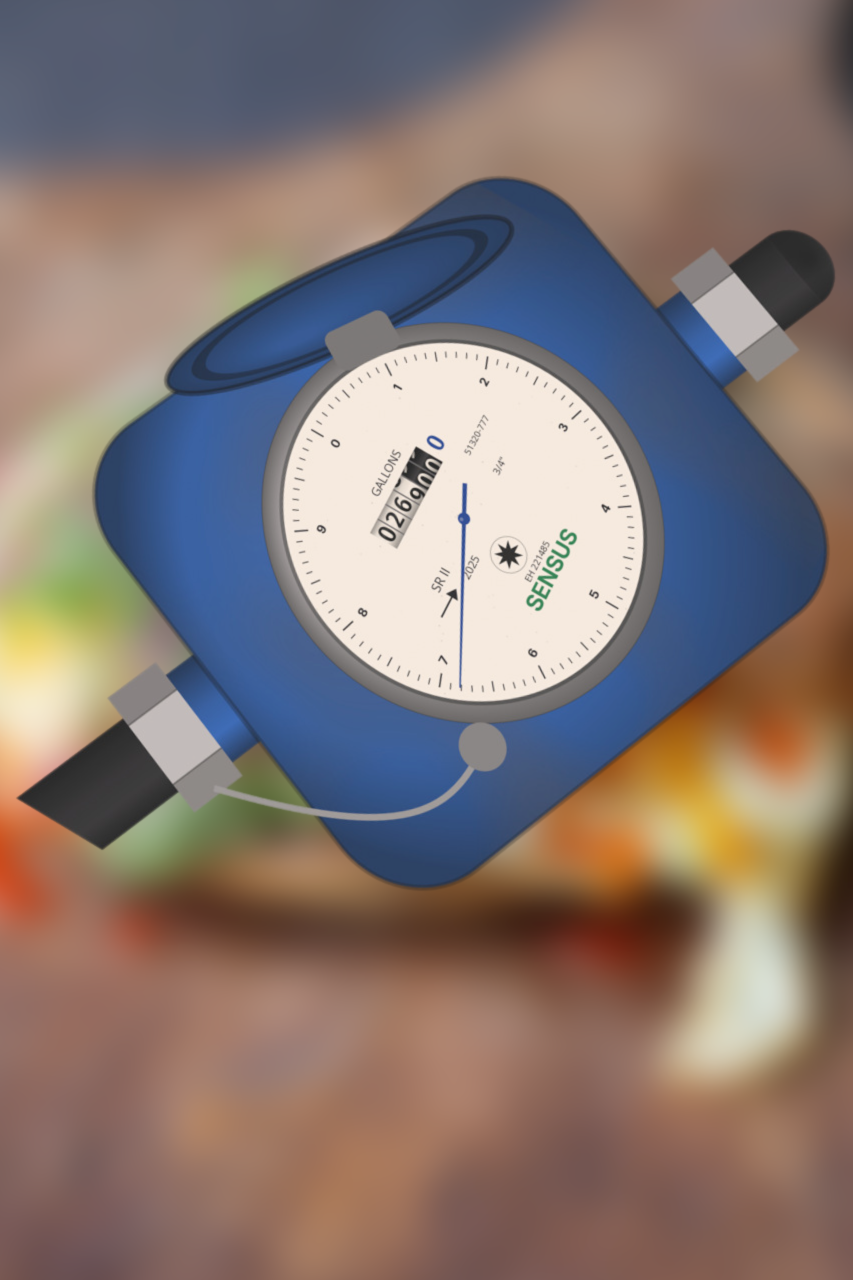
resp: 268996.8,gal
